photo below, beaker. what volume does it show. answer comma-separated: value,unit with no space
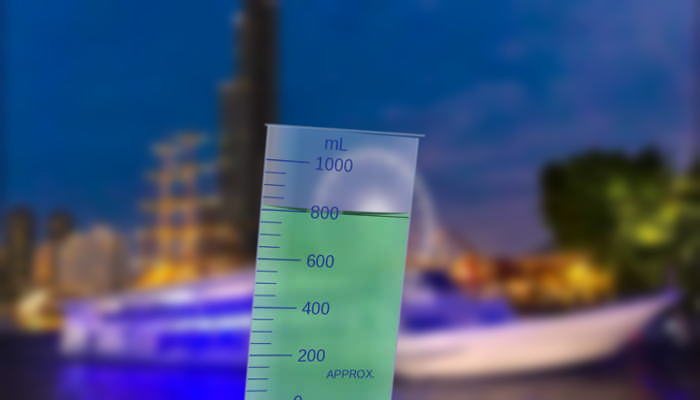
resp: 800,mL
